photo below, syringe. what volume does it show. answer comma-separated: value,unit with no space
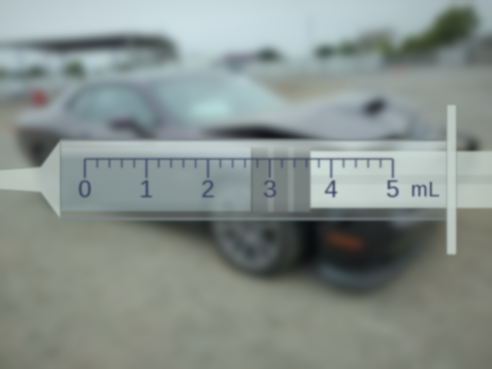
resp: 2.7,mL
